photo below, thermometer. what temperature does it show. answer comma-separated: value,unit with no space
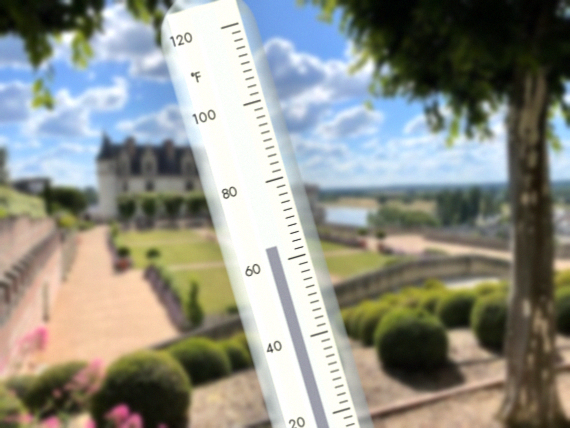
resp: 64,°F
